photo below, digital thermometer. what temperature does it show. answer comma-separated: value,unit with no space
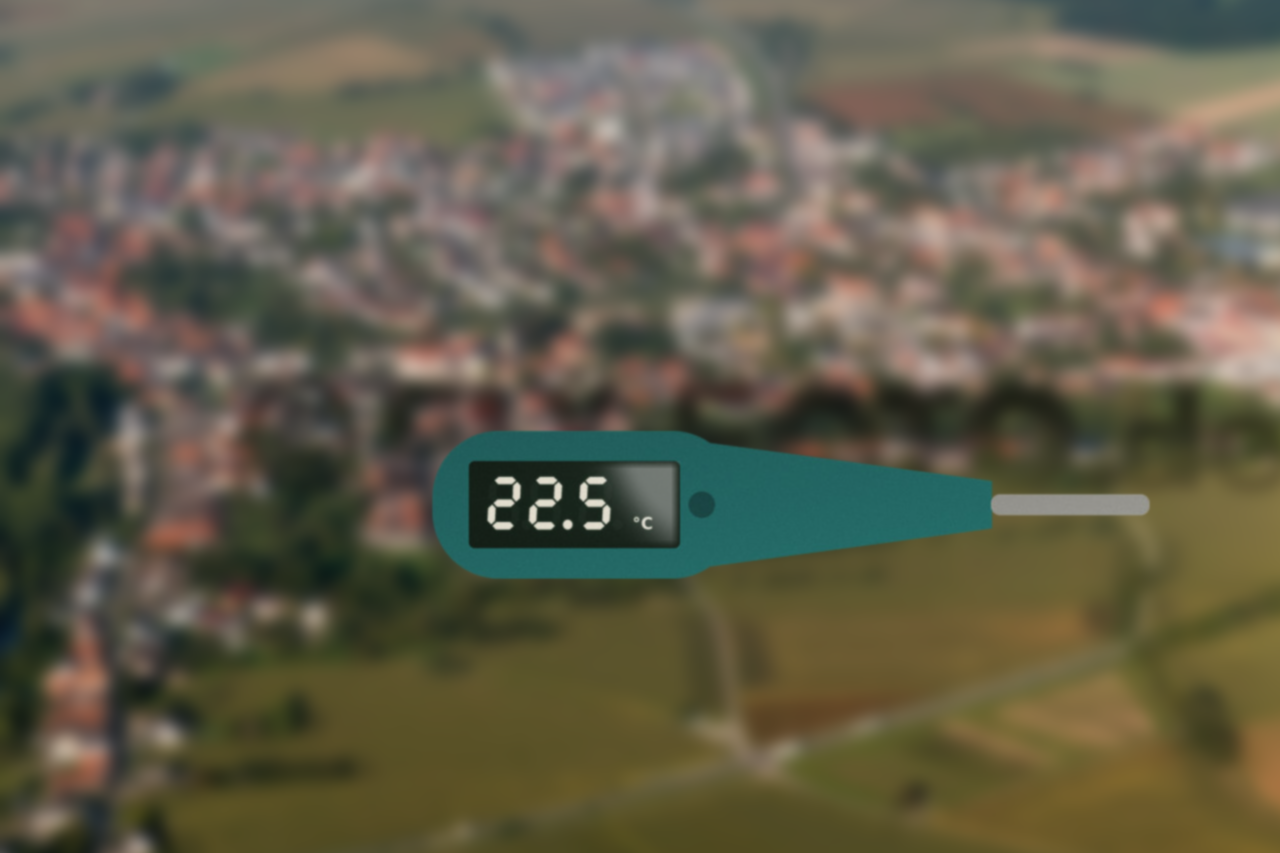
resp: 22.5,°C
